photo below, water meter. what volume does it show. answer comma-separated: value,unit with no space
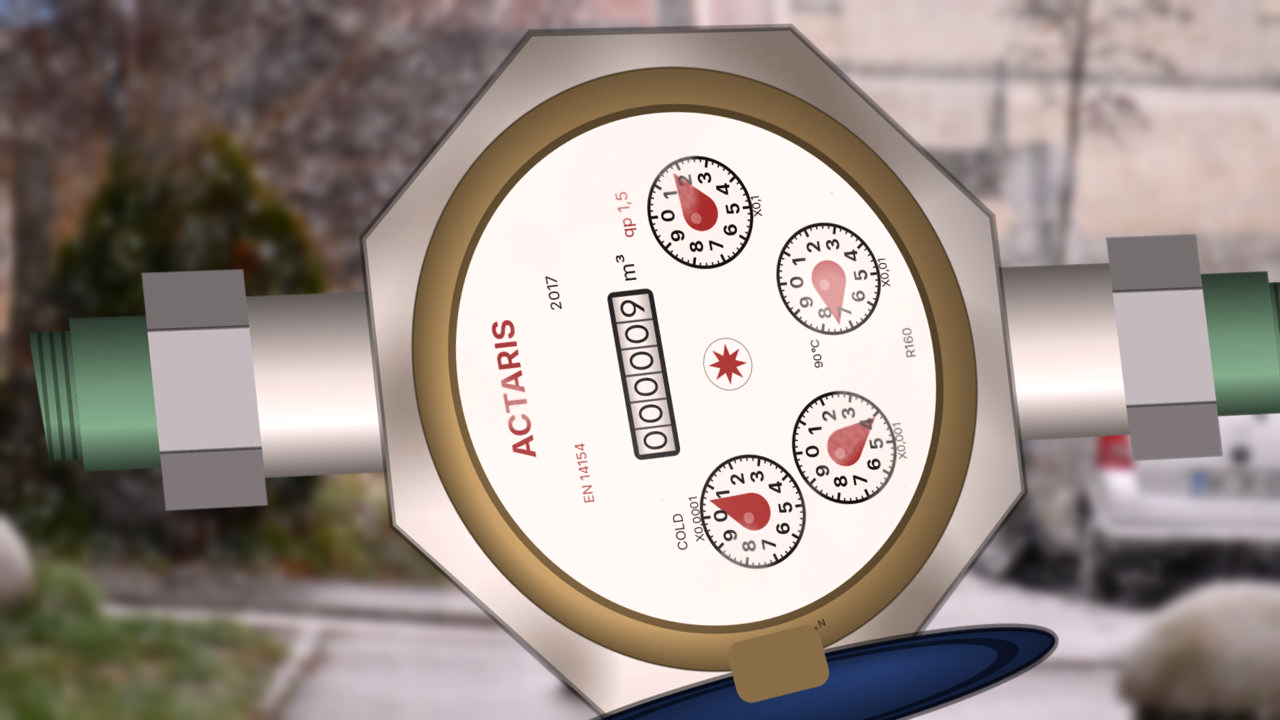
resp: 9.1740,m³
